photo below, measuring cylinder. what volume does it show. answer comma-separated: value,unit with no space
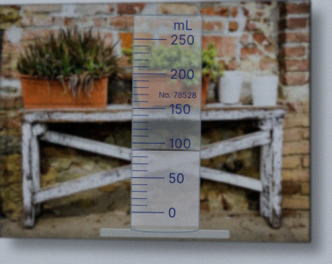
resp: 90,mL
